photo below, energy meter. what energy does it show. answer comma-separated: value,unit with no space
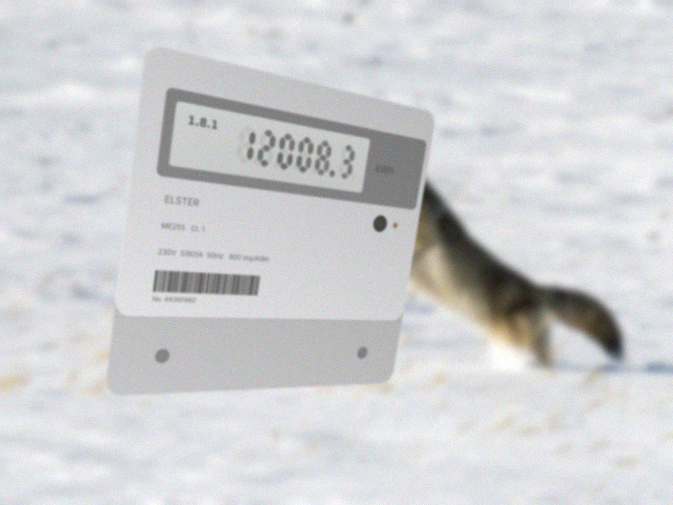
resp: 12008.3,kWh
